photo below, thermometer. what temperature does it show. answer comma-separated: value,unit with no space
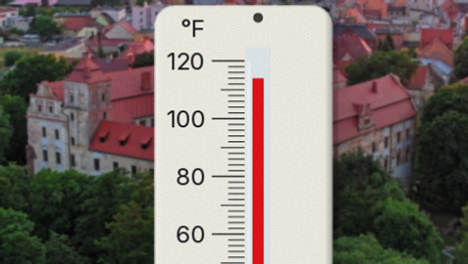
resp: 114,°F
